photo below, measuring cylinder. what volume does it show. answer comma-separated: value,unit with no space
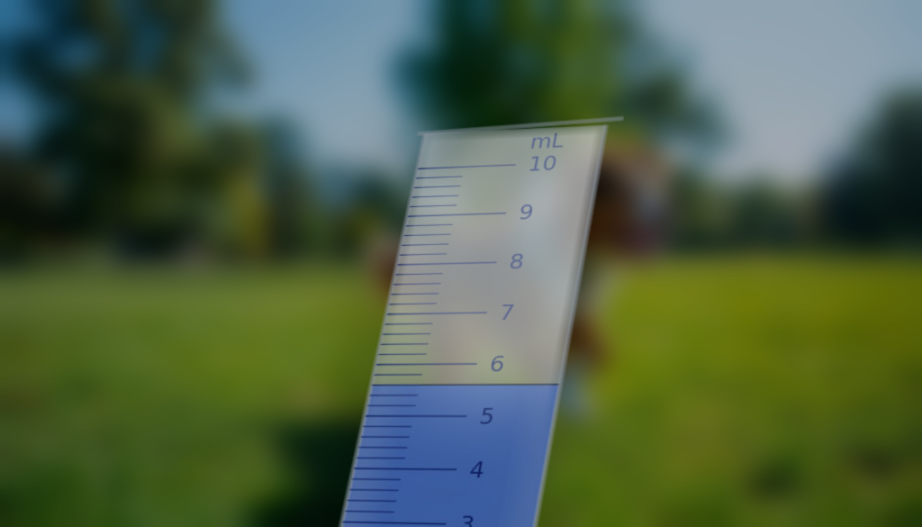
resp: 5.6,mL
